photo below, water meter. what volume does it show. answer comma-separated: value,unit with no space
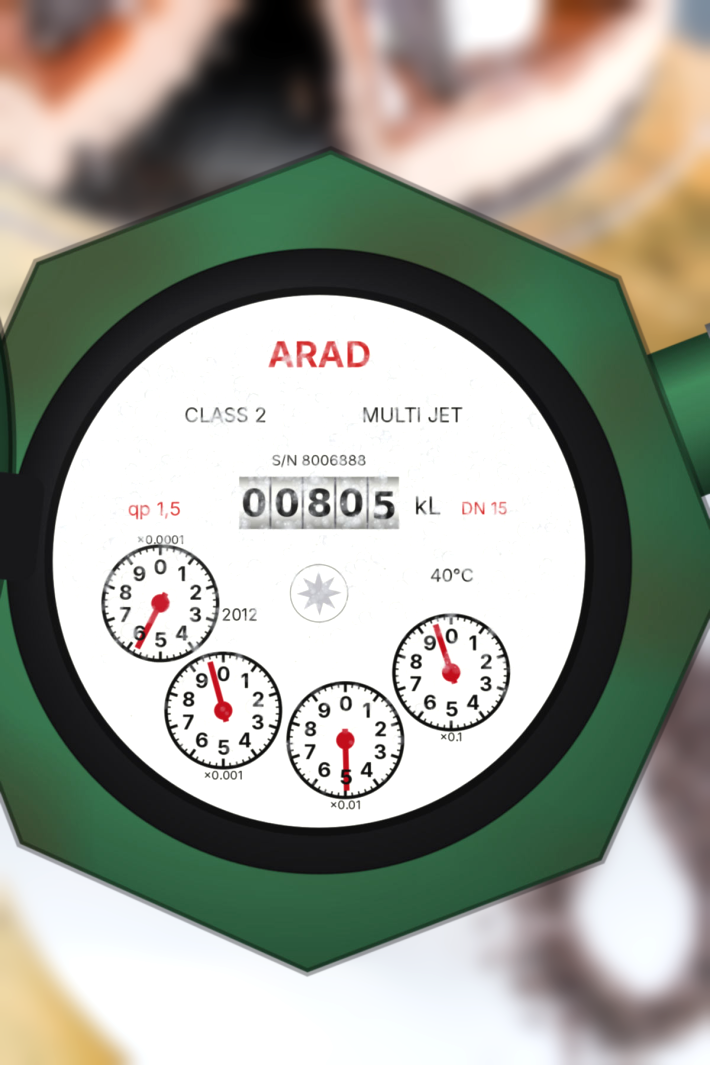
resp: 804.9495,kL
